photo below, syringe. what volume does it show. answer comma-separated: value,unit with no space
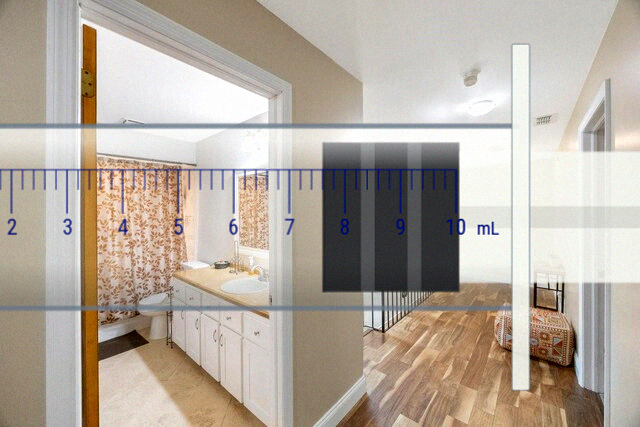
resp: 7.6,mL
